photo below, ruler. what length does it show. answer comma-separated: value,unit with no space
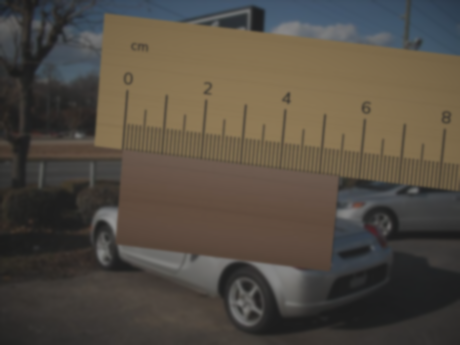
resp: 5.5,cm
